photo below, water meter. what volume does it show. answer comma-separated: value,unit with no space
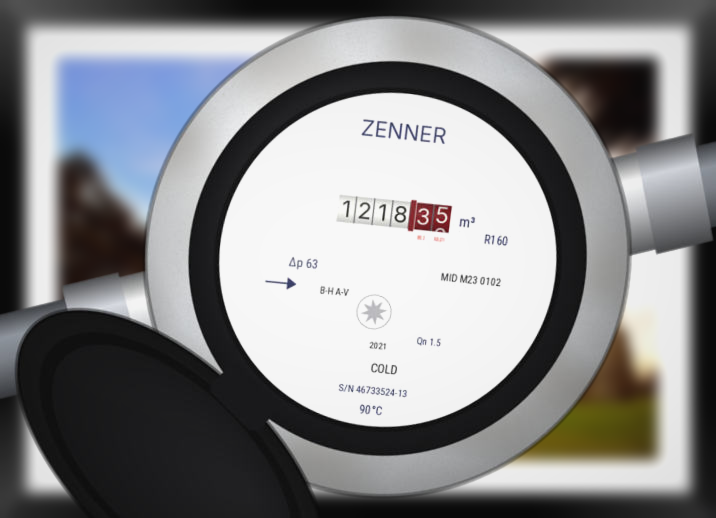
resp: 1218.35,m³
